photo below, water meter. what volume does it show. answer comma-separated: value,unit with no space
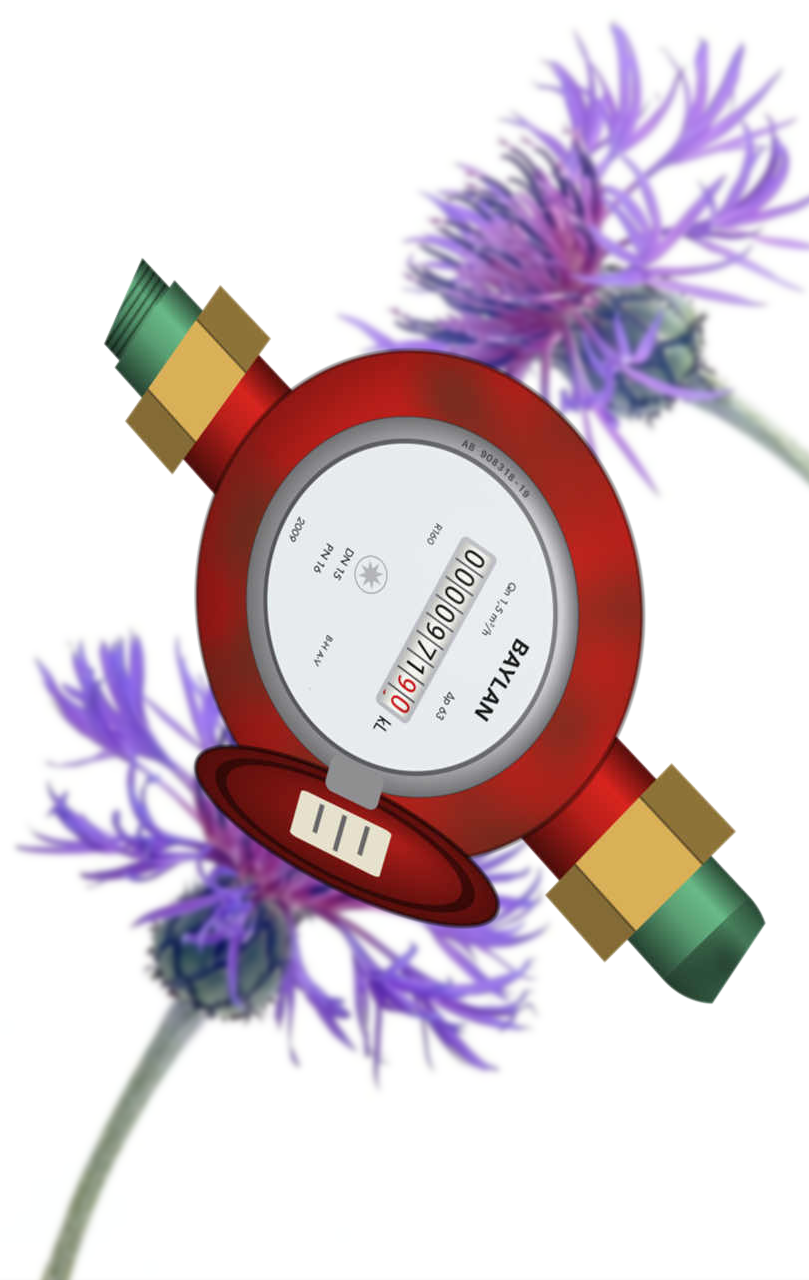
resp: 971.90,kL
